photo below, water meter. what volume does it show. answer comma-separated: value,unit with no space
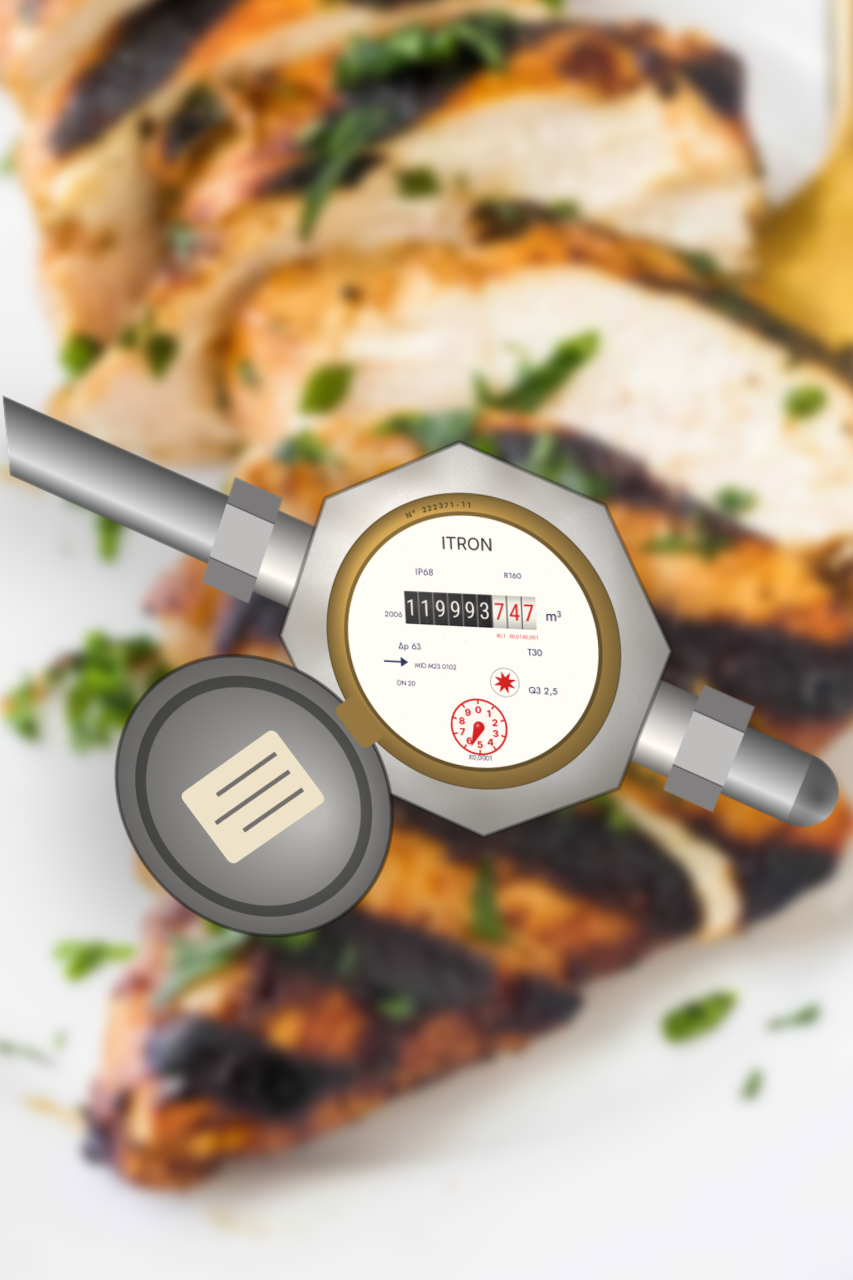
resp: 119993.7475,m³
